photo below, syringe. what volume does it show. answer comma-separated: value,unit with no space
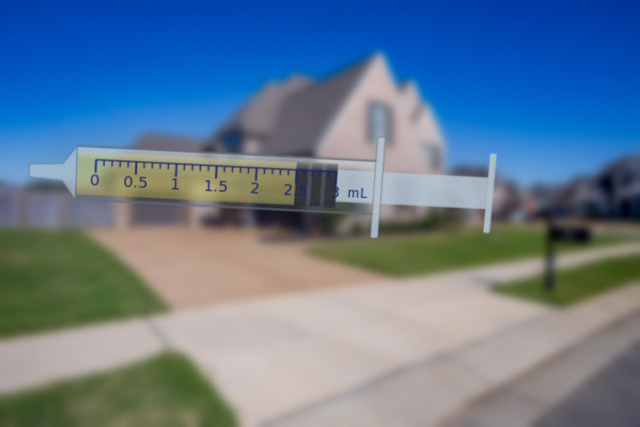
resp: 2.5,mL
